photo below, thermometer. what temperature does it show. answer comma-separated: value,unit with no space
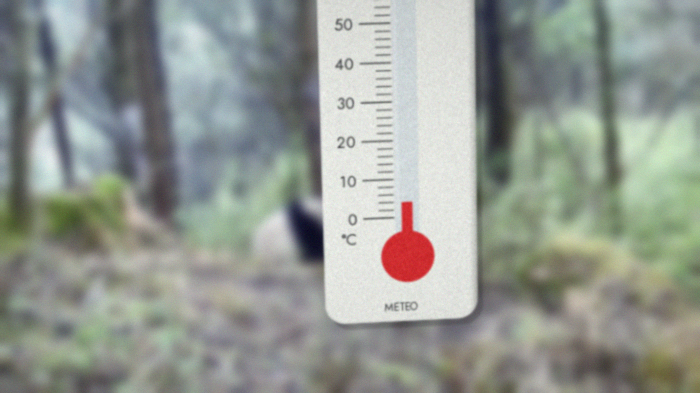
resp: 4,°C
